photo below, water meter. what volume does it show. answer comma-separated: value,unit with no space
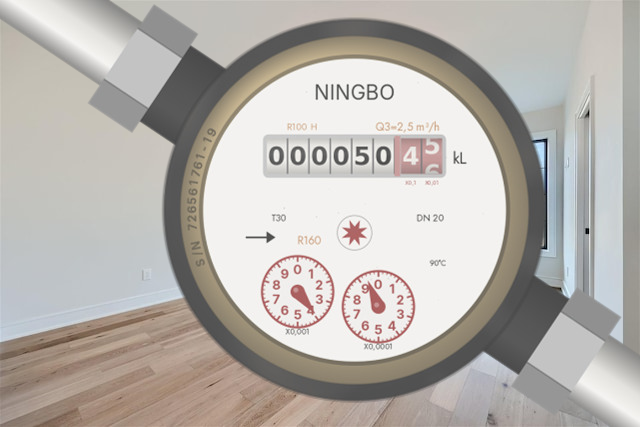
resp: 50.4539,kL
